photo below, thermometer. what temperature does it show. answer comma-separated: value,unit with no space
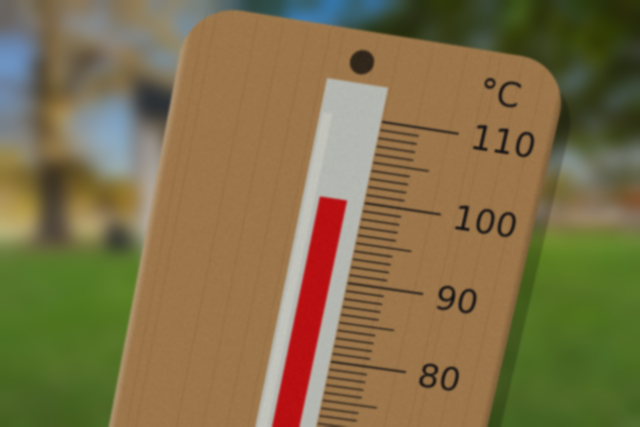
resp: 100,°C
